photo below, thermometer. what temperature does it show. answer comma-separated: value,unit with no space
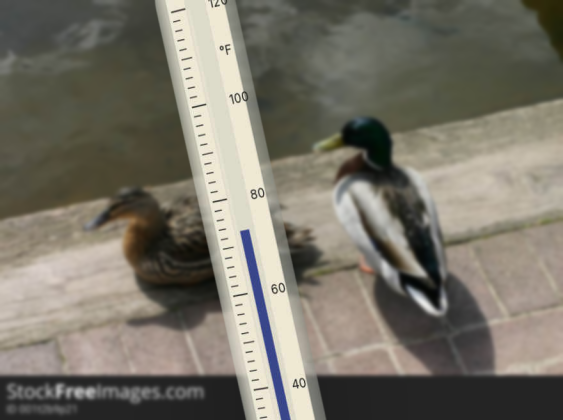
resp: 73,°F
